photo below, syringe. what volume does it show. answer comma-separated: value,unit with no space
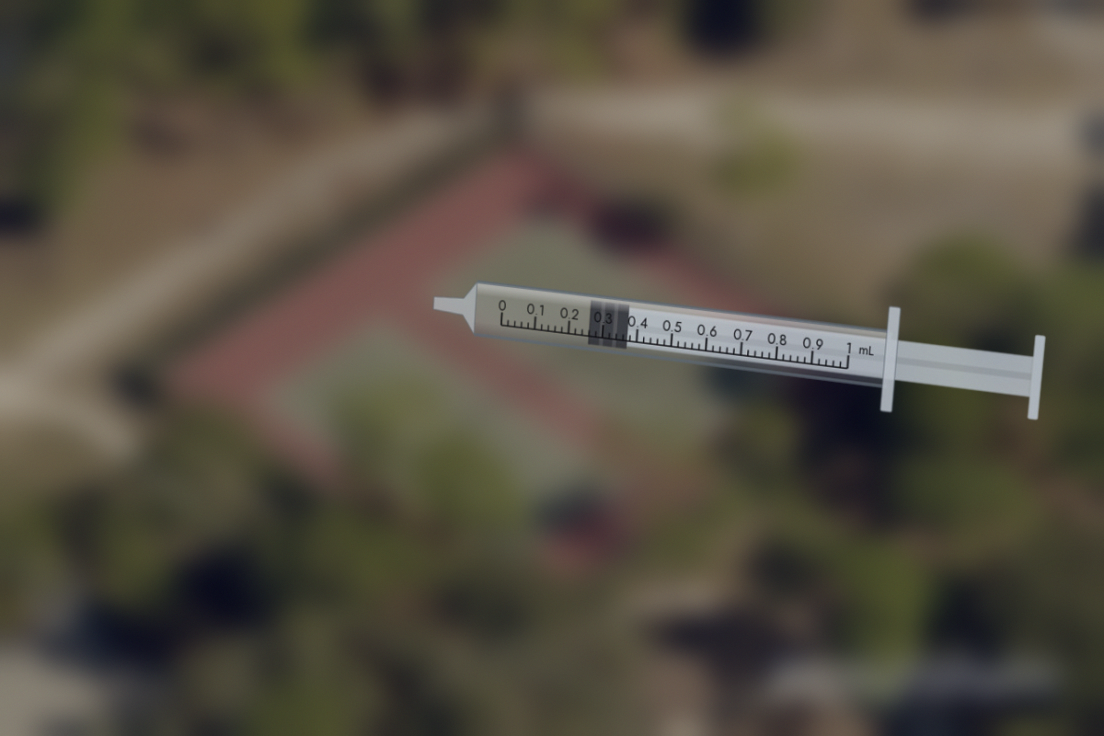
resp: 0.26,mL
